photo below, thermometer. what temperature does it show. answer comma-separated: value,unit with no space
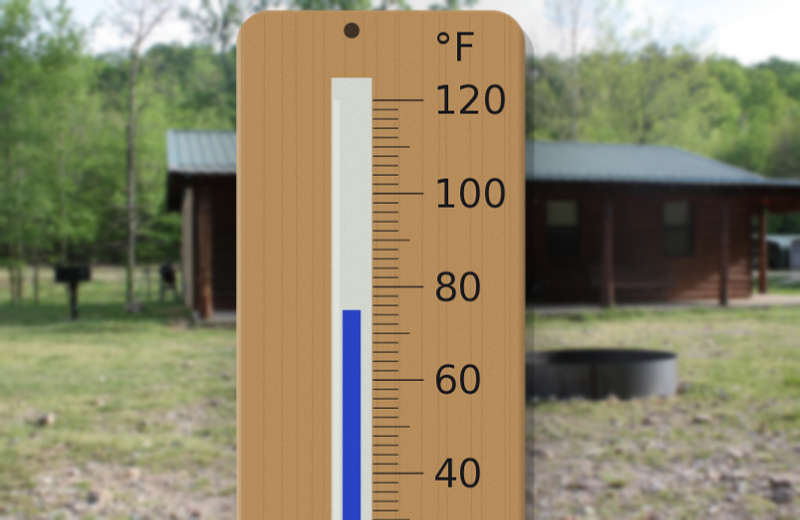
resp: 75,°F
